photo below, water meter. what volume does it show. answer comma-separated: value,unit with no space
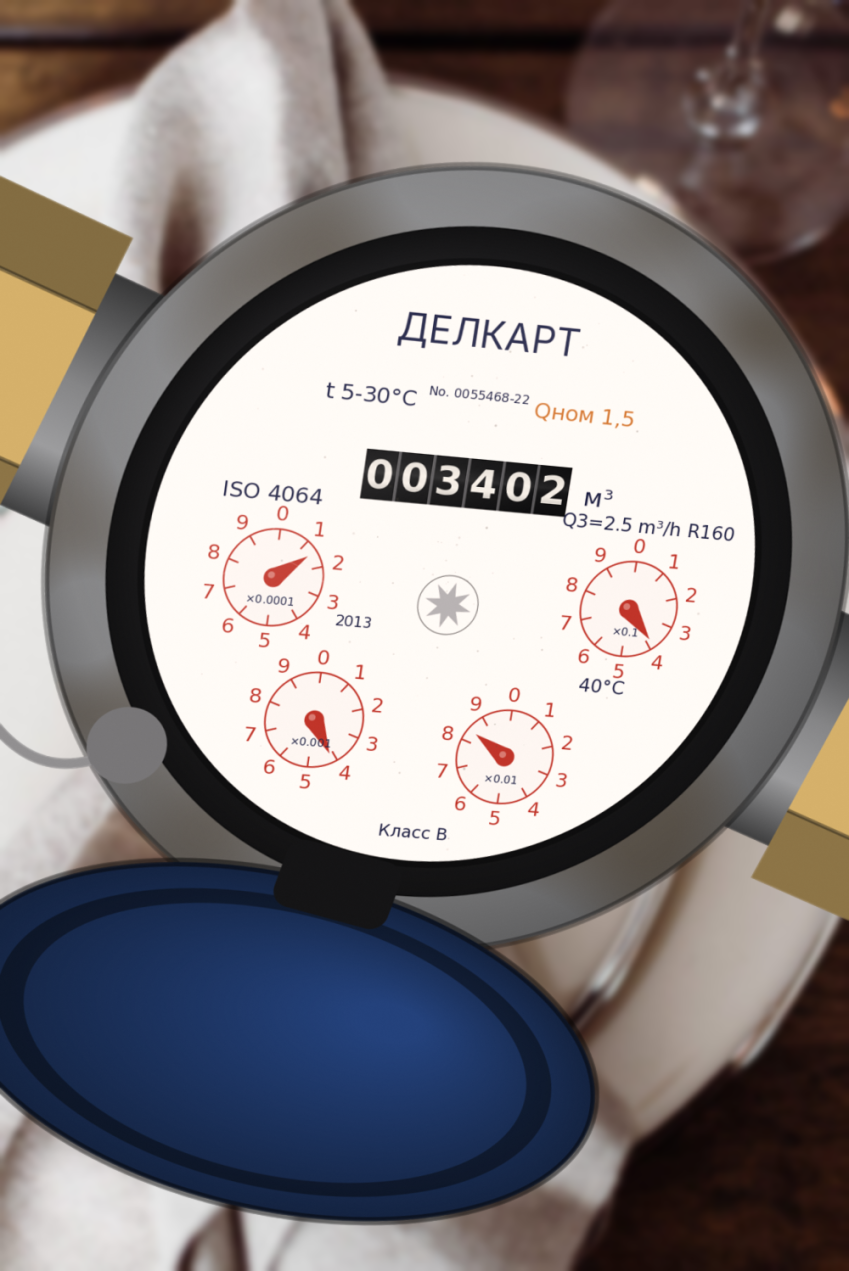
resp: 3402.3841,m³
